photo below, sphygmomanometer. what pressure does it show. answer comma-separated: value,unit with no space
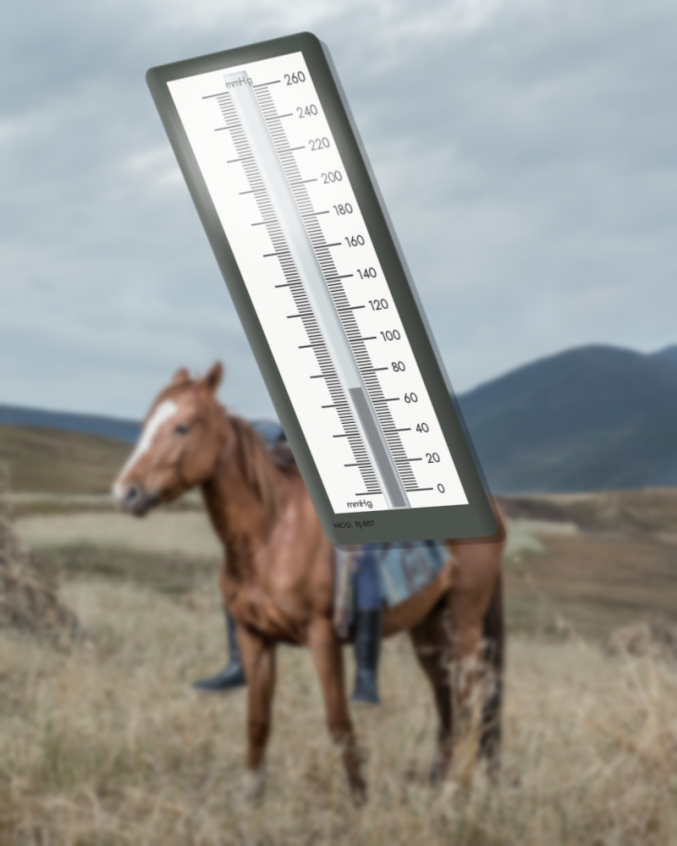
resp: 70,mmHg
